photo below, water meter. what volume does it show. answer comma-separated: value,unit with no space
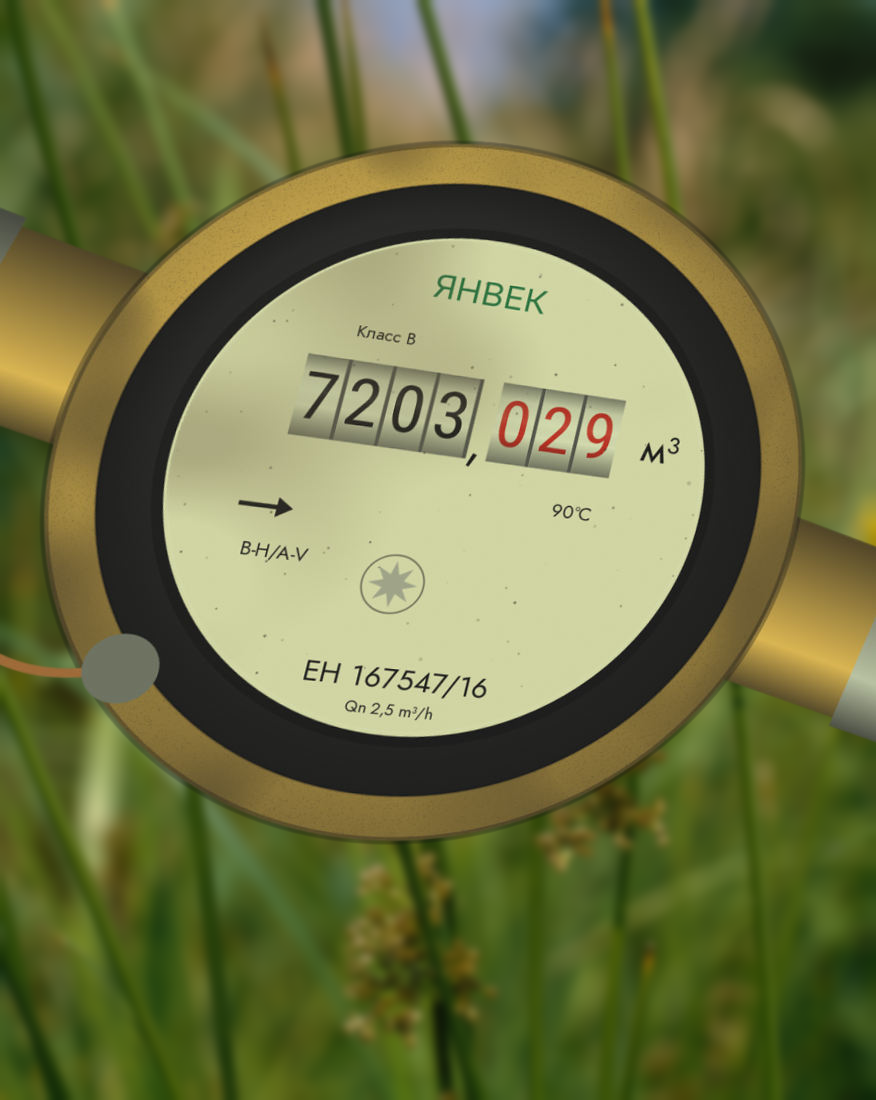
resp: 7203.029,m³
